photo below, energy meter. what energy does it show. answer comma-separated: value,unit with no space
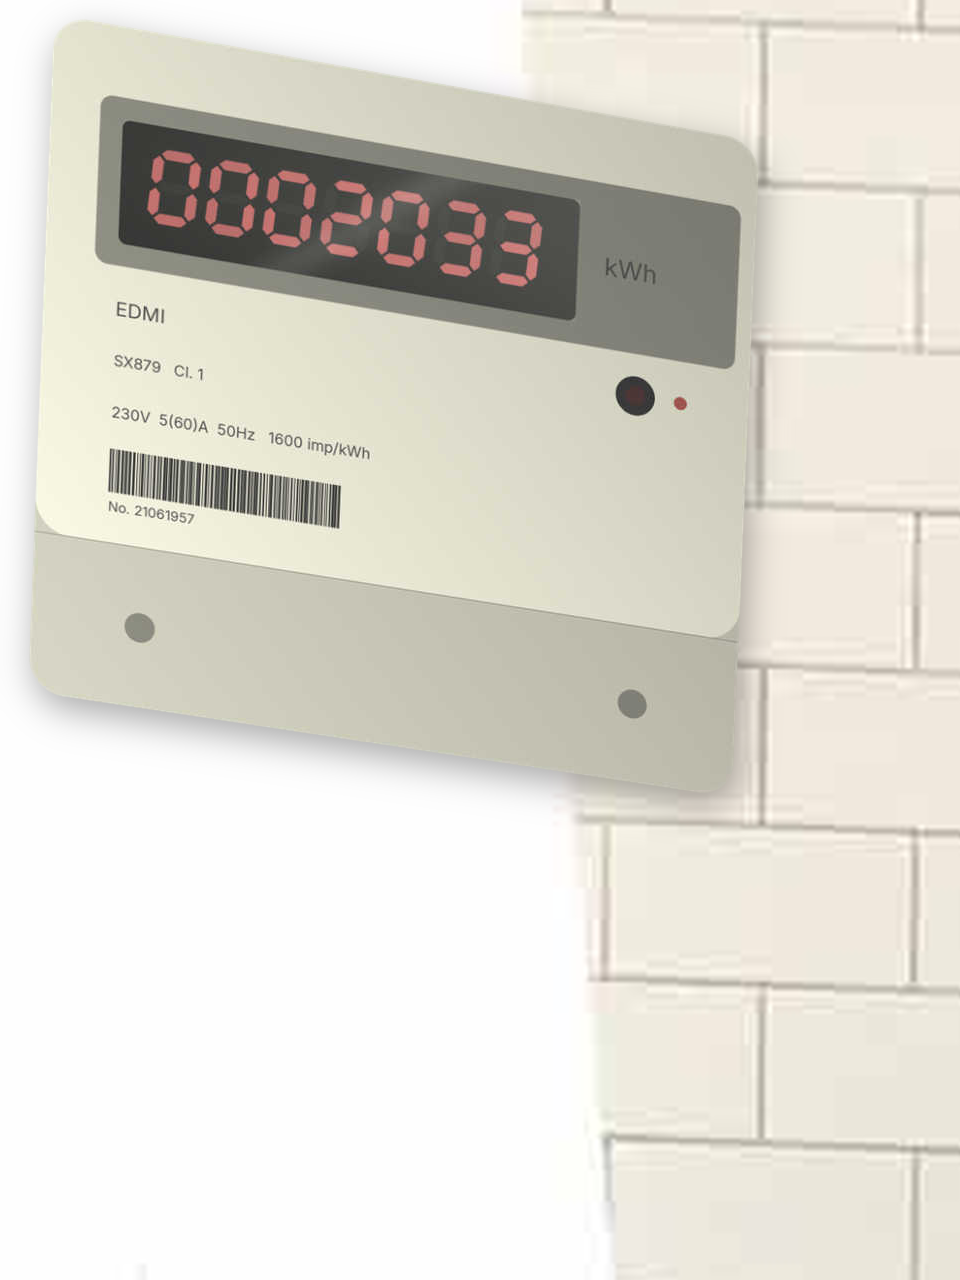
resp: 2033,kWh
